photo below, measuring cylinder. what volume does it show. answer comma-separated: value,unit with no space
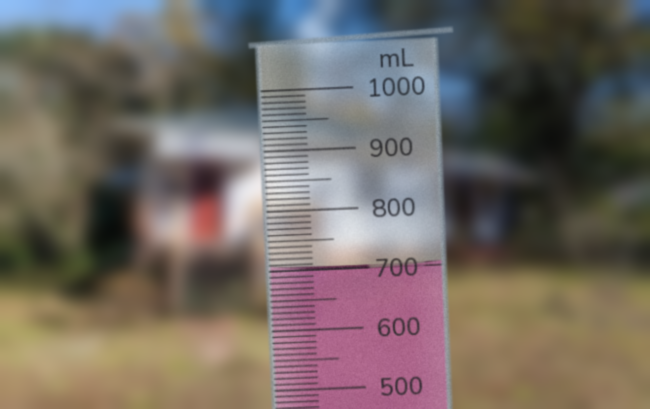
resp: 700,mL
